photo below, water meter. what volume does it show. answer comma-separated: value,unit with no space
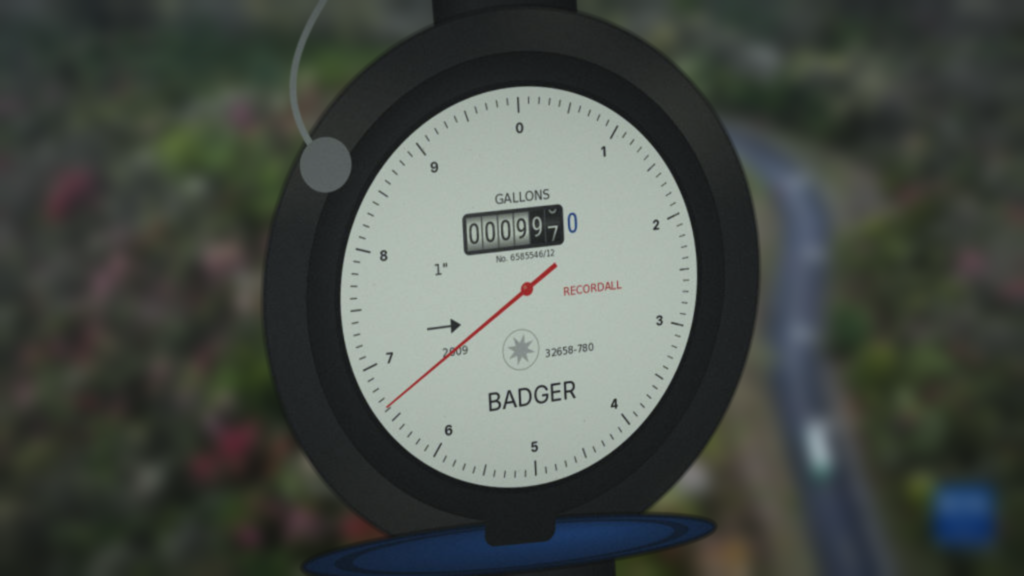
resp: 9966.6,gal
